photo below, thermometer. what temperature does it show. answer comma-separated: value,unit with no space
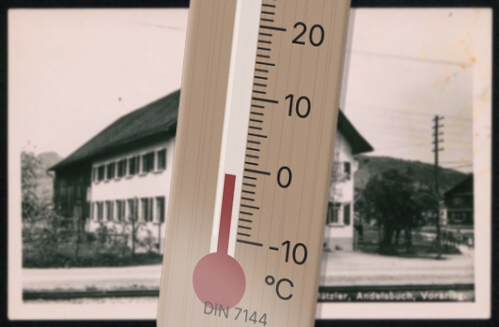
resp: -1,°C
